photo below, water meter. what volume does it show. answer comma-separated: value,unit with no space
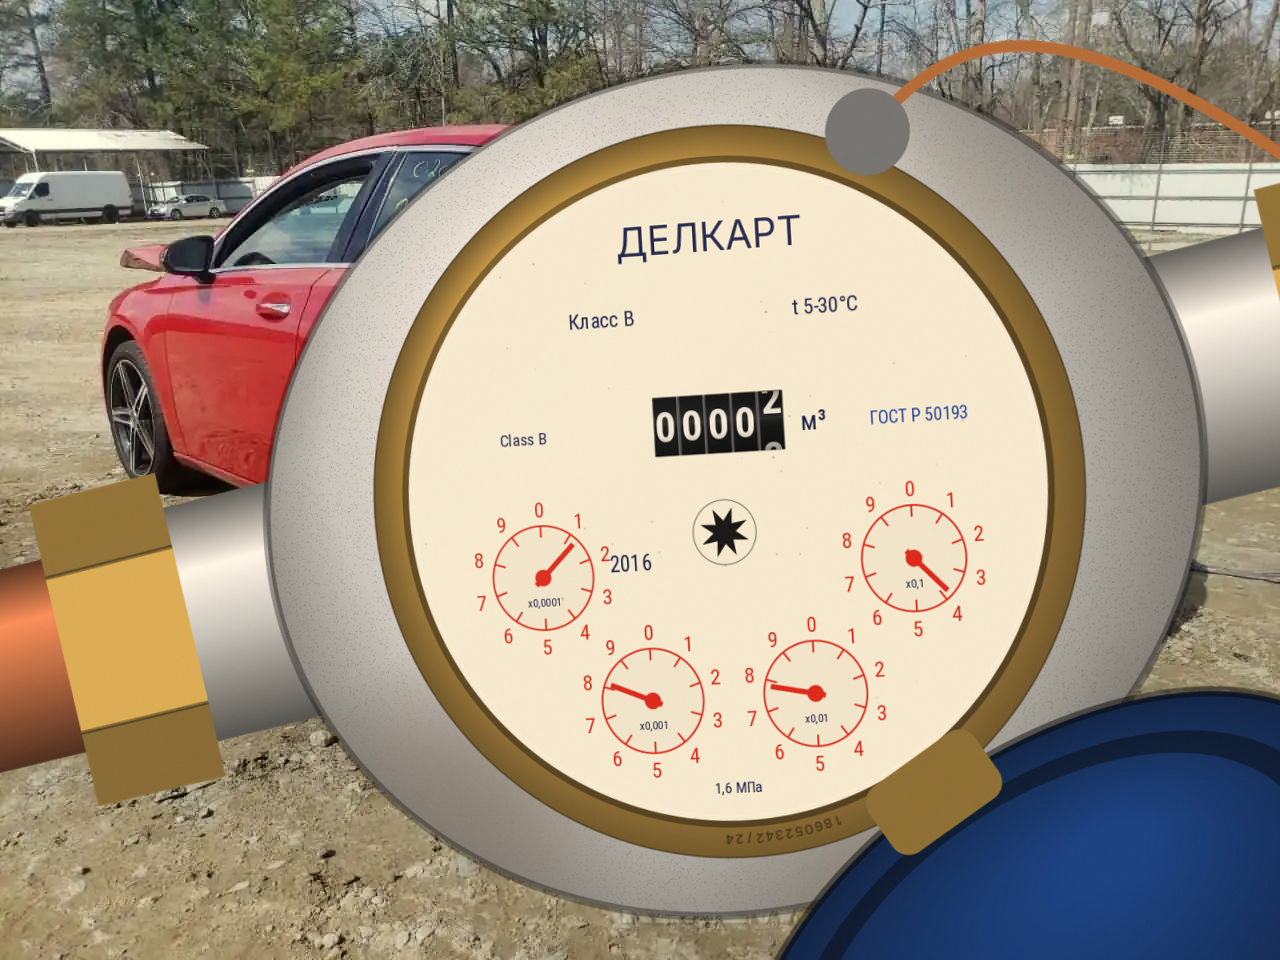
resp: 2.3781,m³
